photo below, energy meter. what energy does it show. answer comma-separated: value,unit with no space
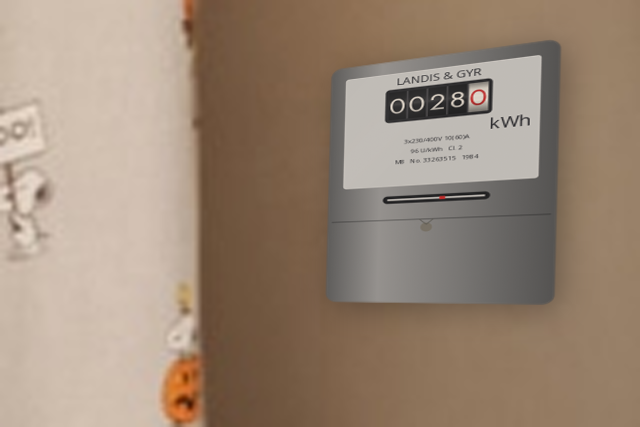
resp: 28.0,kWh
